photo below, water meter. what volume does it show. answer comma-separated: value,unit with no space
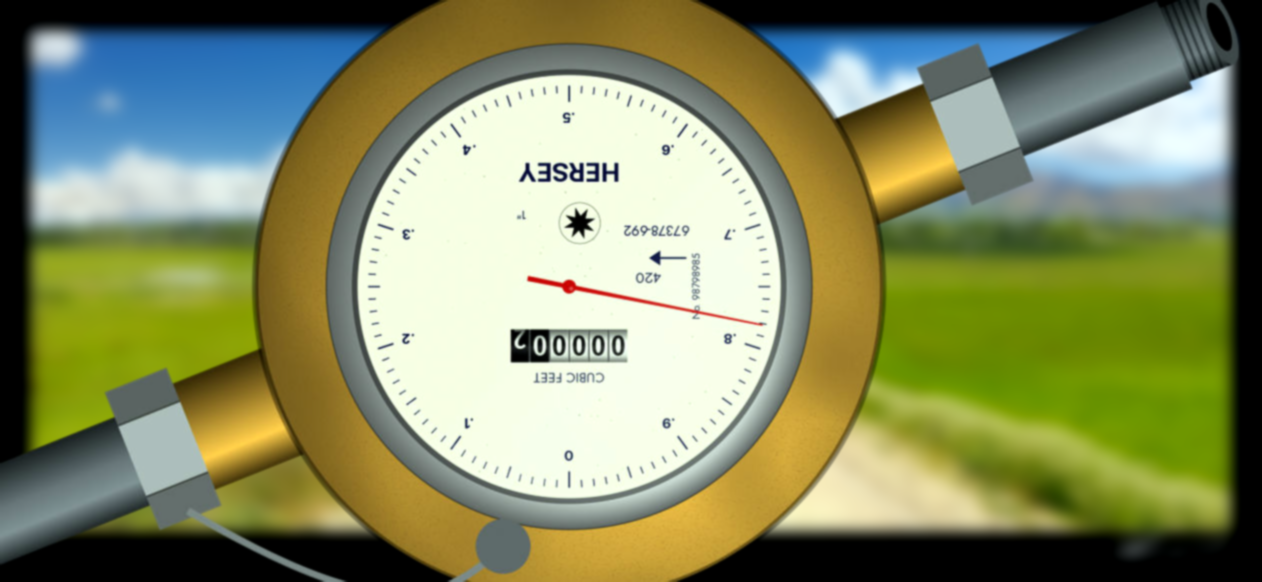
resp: 1.78,ft³
